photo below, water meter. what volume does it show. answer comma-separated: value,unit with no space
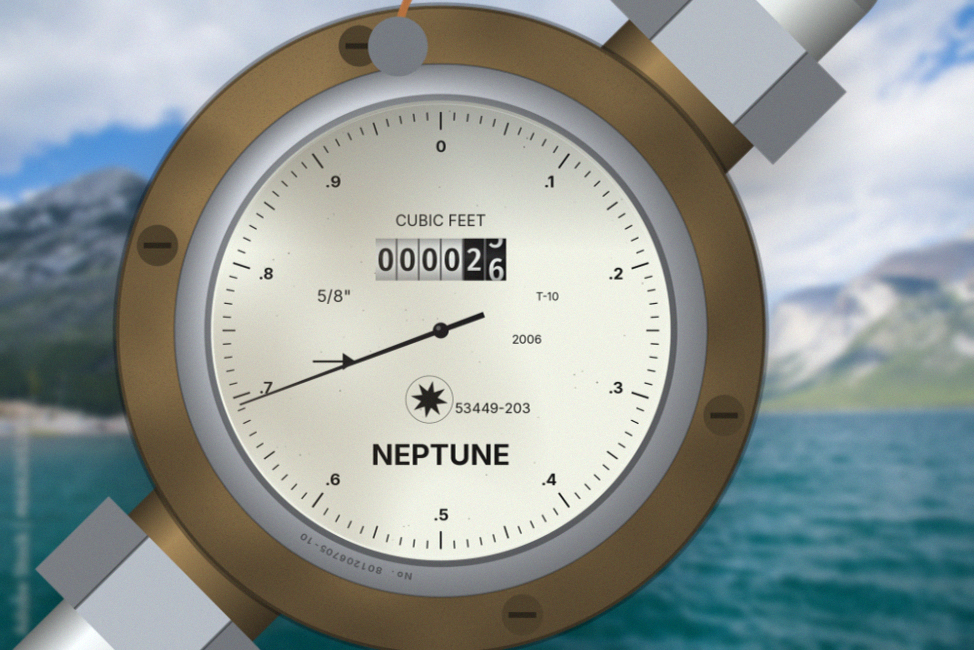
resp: 25.69,ft³
